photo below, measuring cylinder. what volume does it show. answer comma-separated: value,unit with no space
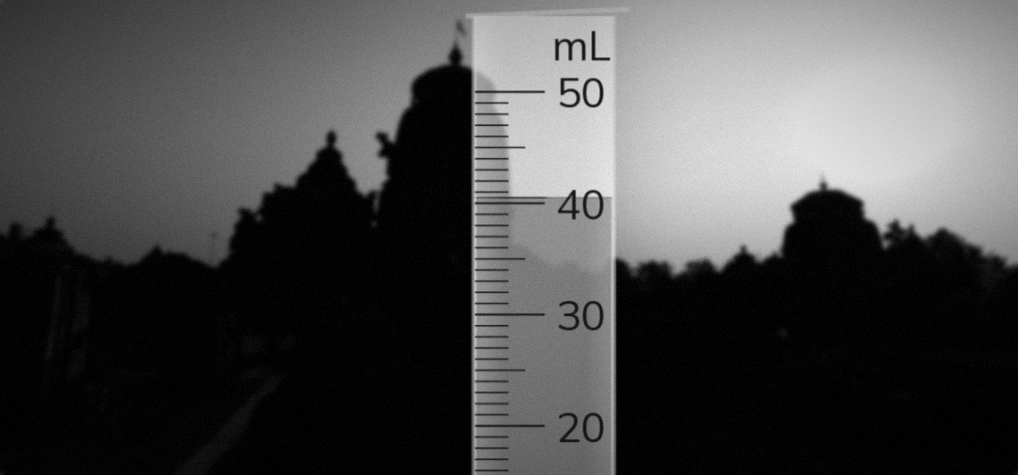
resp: 40.5,mL
